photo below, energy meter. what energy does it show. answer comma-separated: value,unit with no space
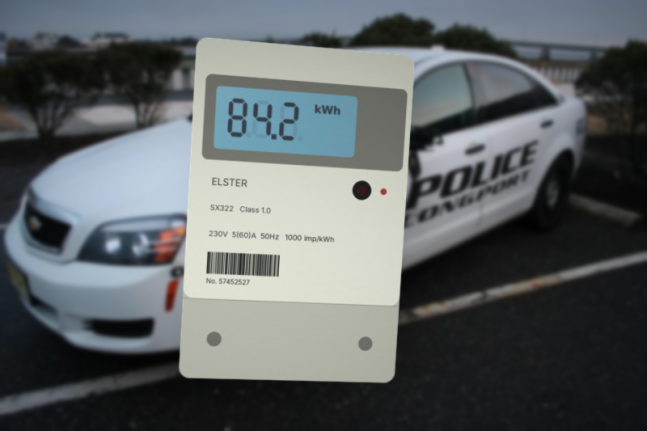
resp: 84.2,kWh
